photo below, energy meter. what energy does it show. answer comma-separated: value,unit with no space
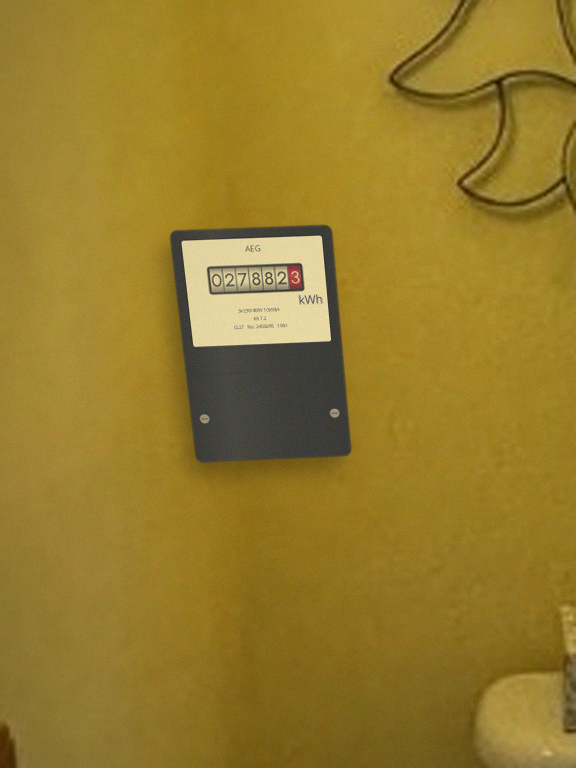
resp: 27882.3,kWh
